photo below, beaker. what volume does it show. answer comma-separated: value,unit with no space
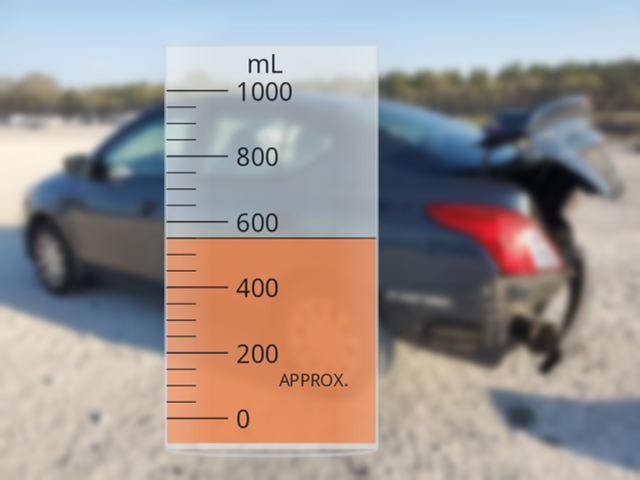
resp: 550,mL
